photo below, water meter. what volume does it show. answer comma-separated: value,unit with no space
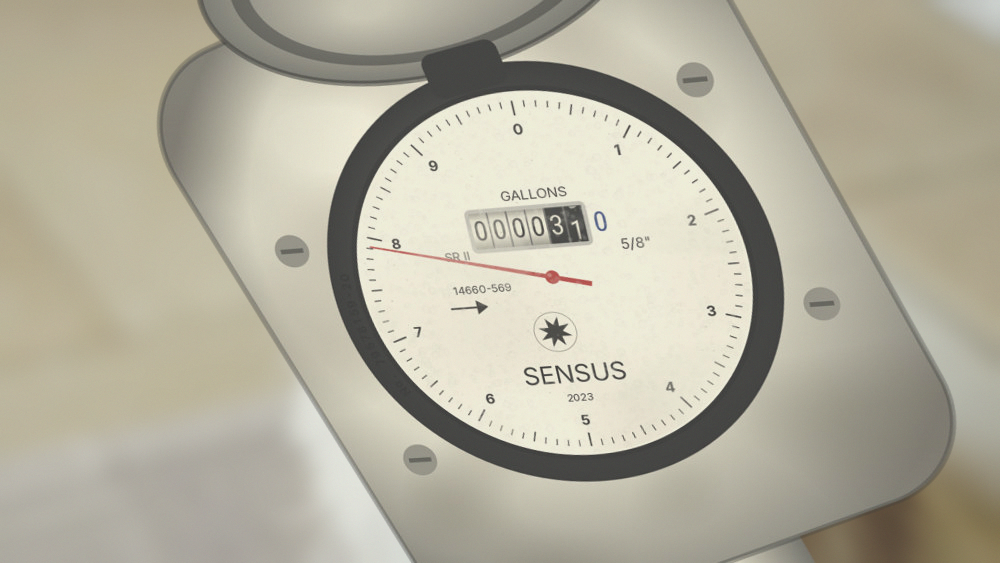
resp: 307.9,gal
